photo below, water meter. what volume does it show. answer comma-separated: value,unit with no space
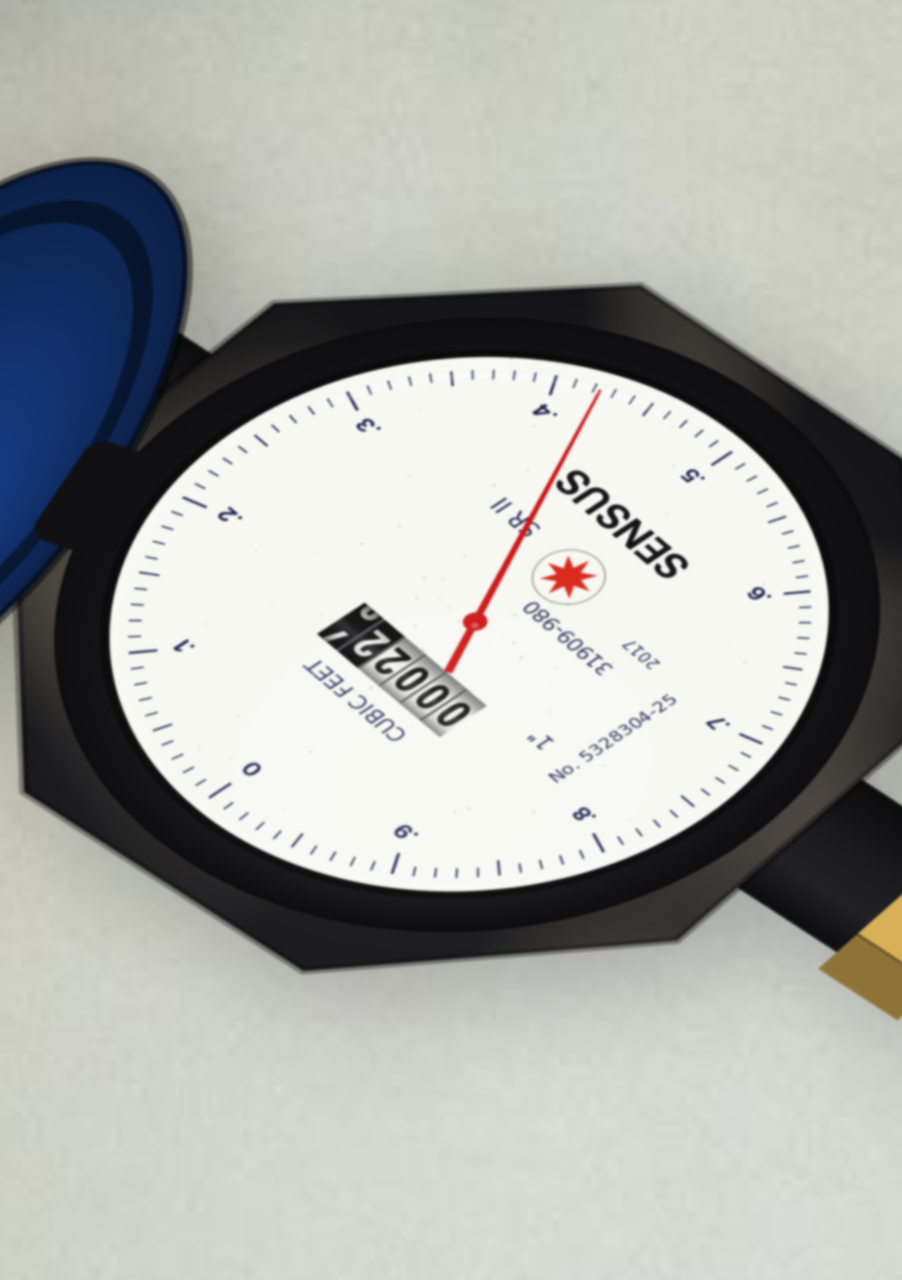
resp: 227.42,ft³
